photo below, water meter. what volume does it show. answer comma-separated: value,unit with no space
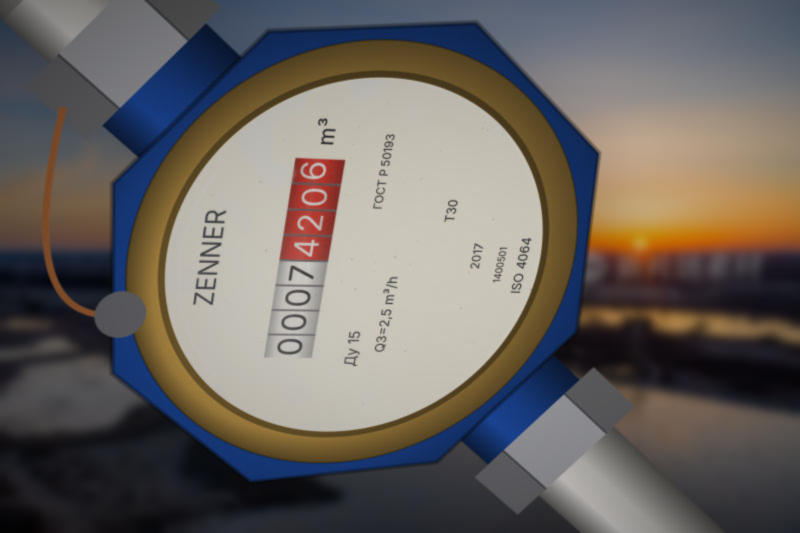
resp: 7.4206,m³
